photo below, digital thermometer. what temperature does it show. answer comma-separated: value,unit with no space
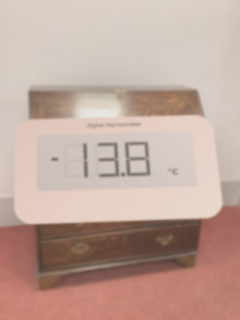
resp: -13.8,°C
